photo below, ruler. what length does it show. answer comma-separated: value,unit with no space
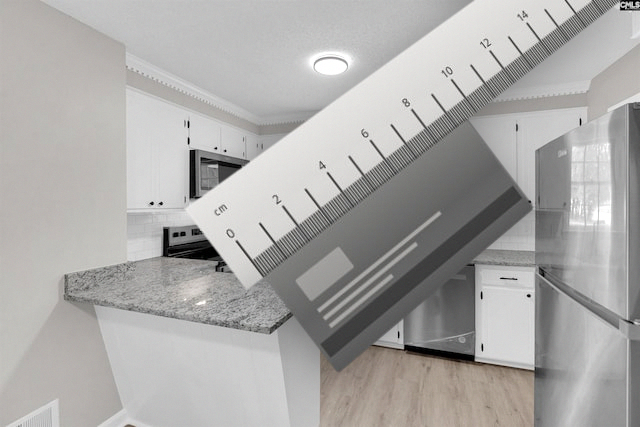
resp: 9.5,cm
